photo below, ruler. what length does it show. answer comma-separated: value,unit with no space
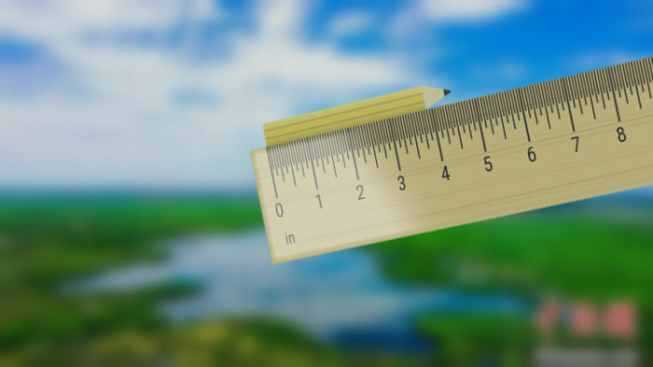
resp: 4.5,in
